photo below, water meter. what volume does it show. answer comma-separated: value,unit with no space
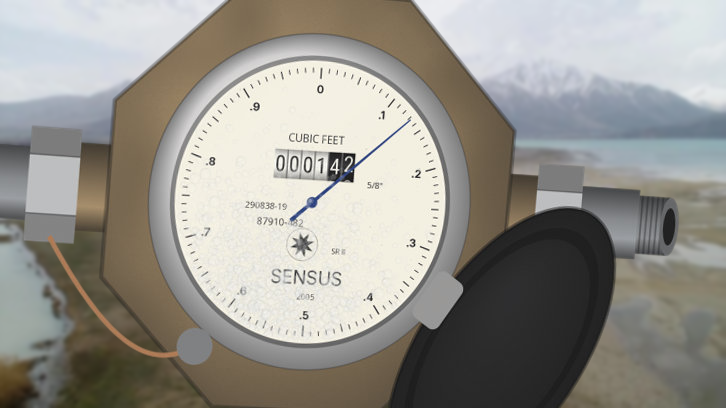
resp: 142.13,ft³
